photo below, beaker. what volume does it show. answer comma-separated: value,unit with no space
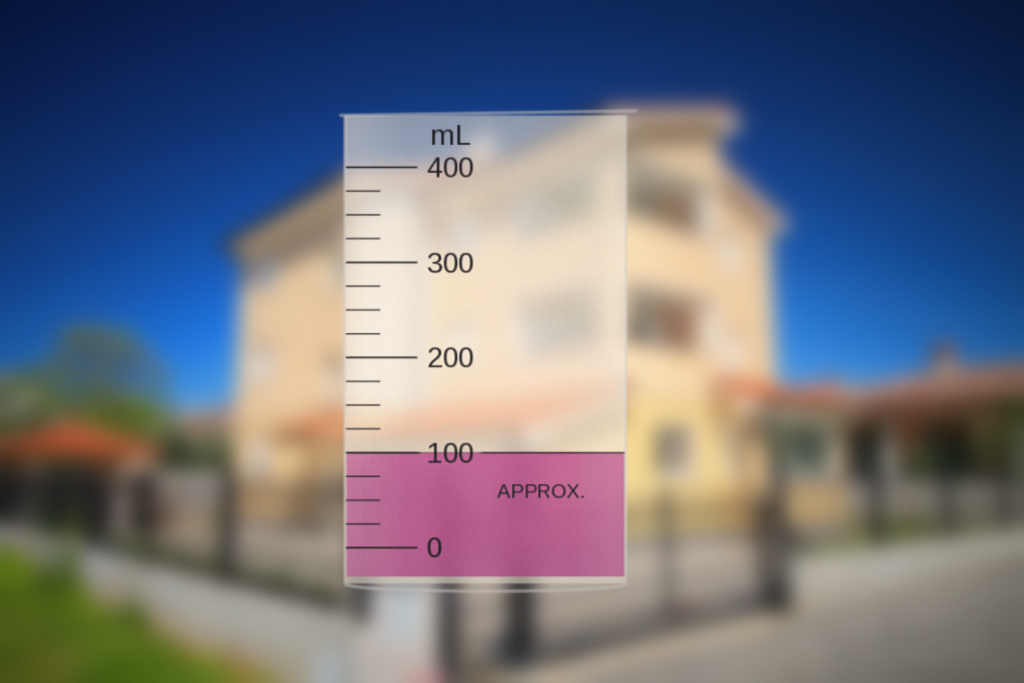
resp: 100,mL
